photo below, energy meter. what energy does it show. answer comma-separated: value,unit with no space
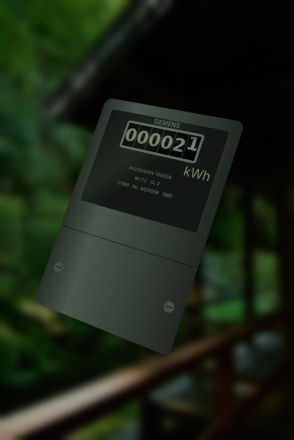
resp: 21,kWh
